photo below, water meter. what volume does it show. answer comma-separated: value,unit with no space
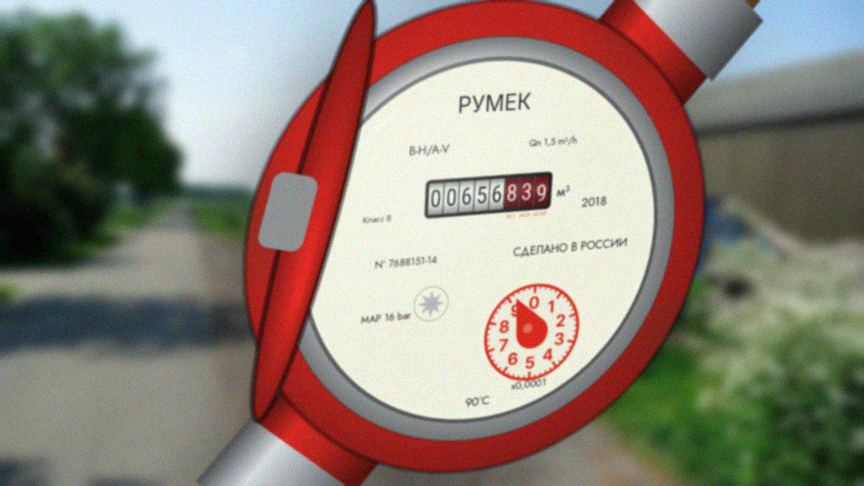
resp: 656.8389,m³
